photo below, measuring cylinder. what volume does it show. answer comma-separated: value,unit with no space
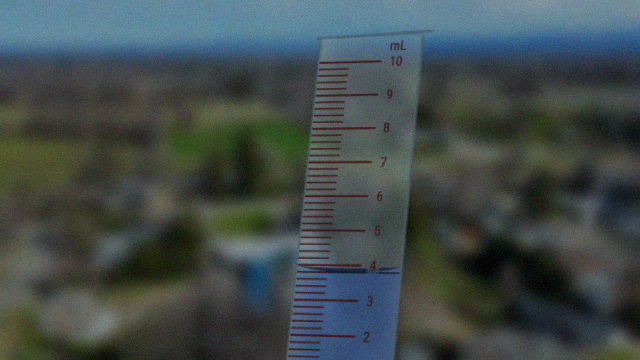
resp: 3.8,mL
